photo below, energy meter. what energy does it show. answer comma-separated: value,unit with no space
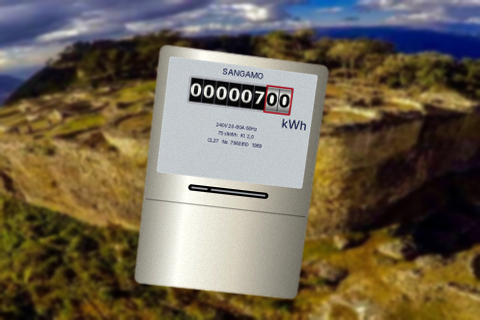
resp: 7.00,kWh
